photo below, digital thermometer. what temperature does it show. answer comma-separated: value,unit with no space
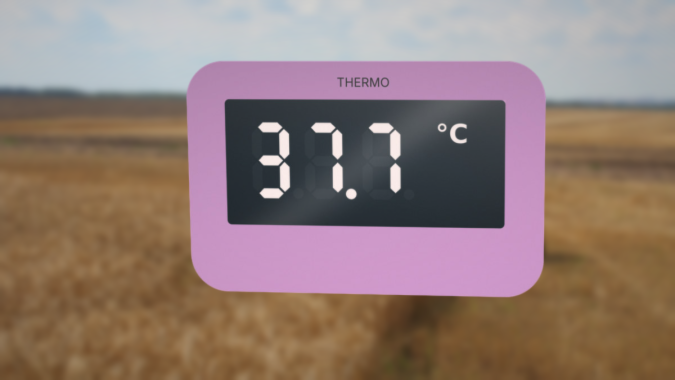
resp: 37.7,°C
